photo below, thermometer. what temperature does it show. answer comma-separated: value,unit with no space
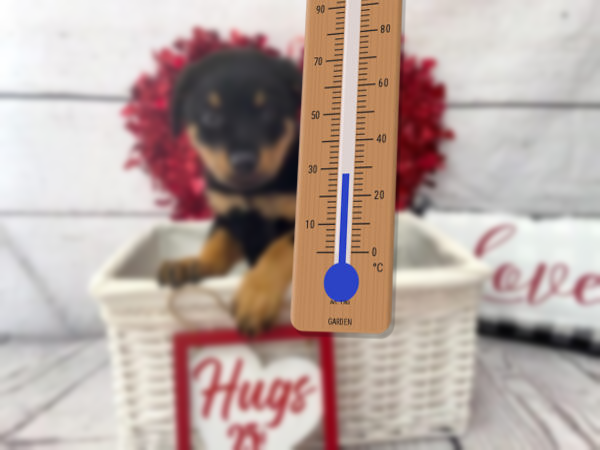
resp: 28,°C
